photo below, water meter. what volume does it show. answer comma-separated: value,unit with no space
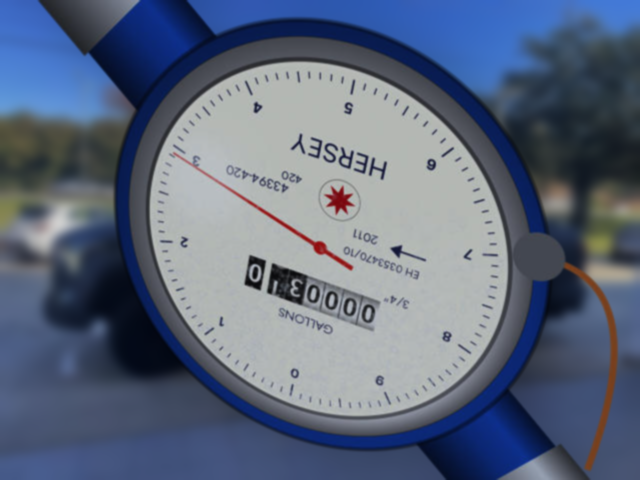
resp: 312.9,gal
